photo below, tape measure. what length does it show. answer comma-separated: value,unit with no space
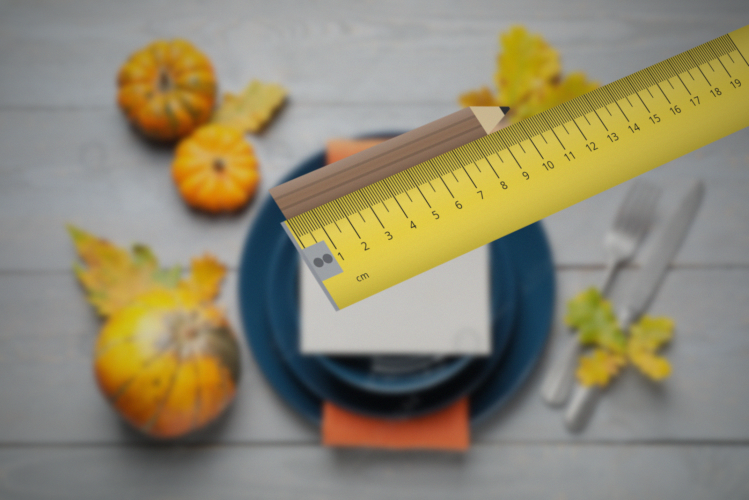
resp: 10,cm
